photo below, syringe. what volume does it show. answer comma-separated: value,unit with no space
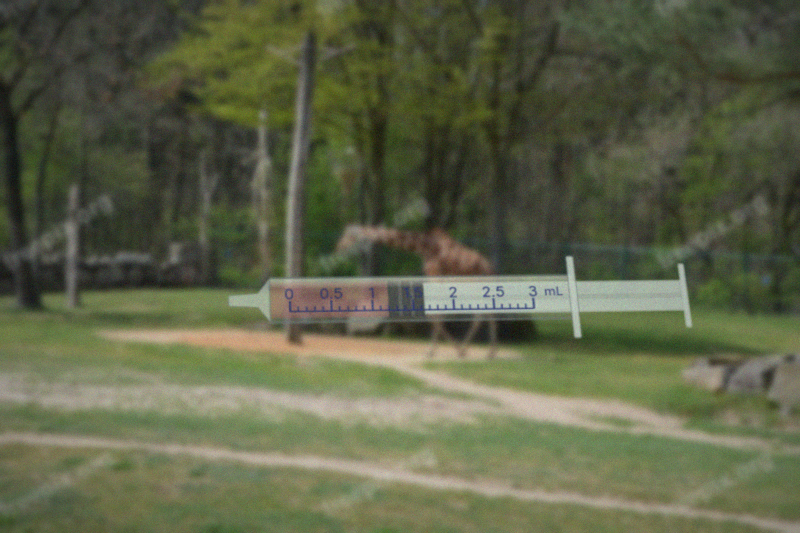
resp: 1.2,mL
